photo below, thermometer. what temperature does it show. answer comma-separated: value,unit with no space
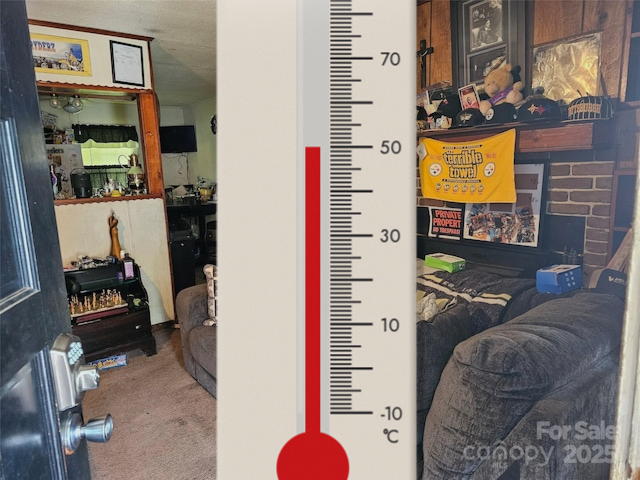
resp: 50,°C
